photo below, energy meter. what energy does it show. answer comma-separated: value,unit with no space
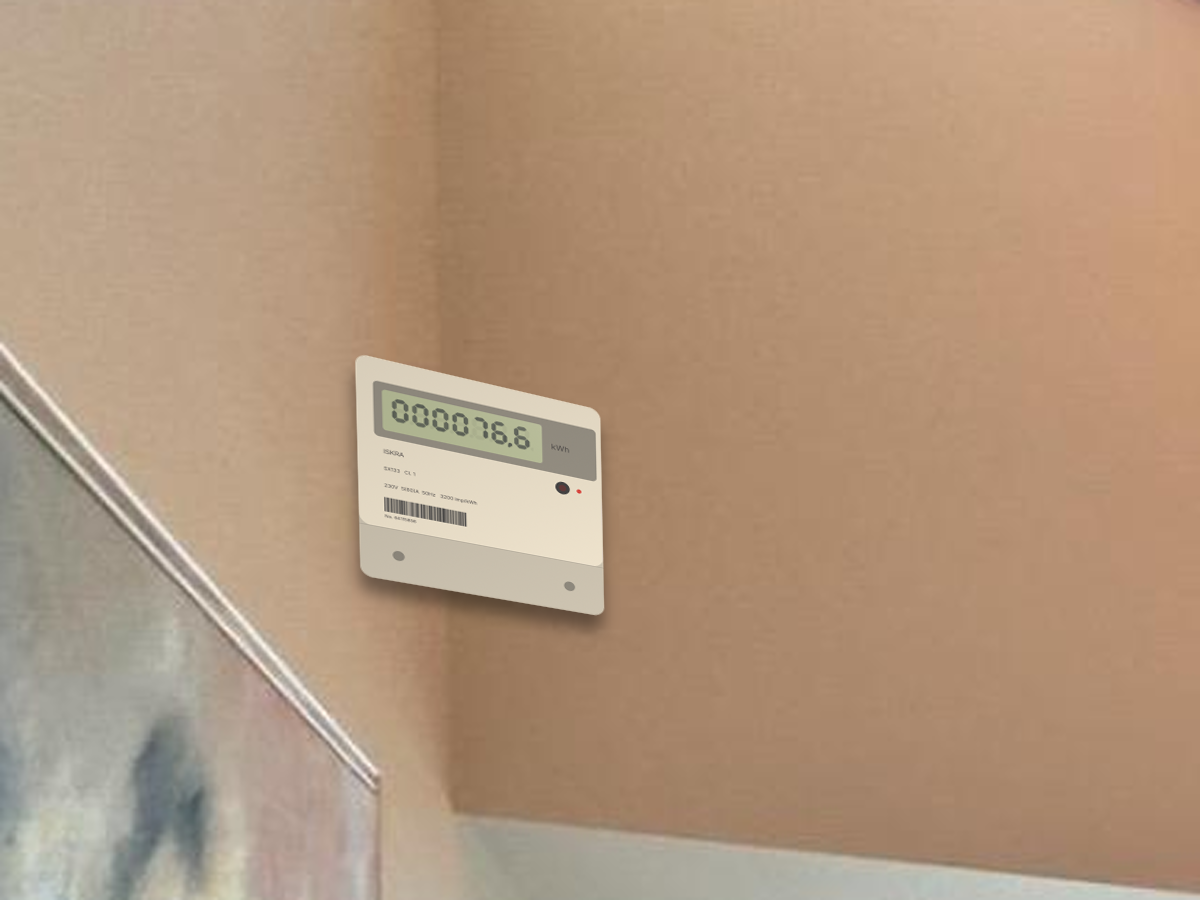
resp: 76.6,kWh
